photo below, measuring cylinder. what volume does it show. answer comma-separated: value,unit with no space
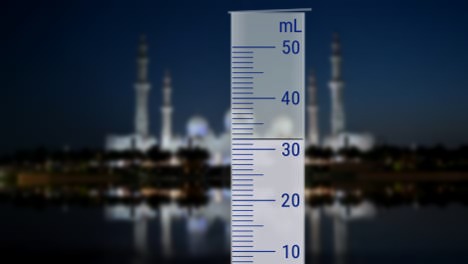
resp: 32,mL
